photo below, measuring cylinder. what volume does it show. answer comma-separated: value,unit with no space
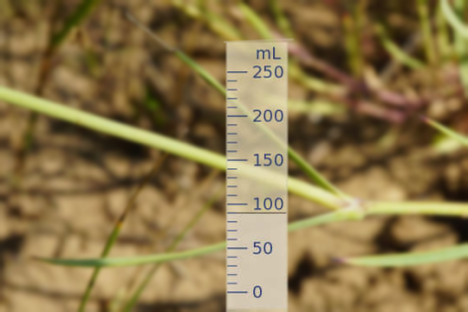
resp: 90,mL
